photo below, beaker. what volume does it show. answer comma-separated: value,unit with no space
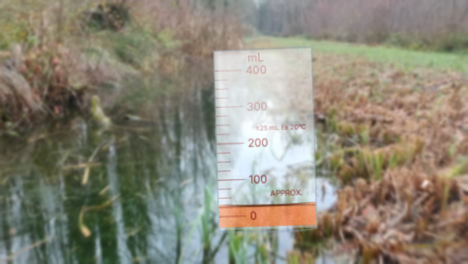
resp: 25,mL
